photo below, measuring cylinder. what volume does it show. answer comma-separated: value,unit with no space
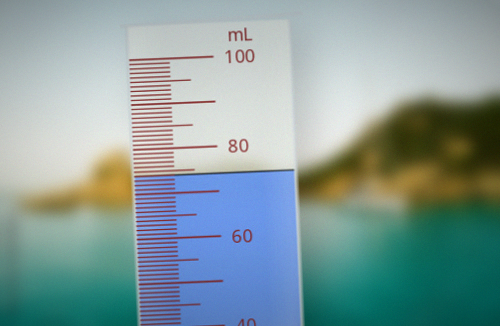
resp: 74,mL
